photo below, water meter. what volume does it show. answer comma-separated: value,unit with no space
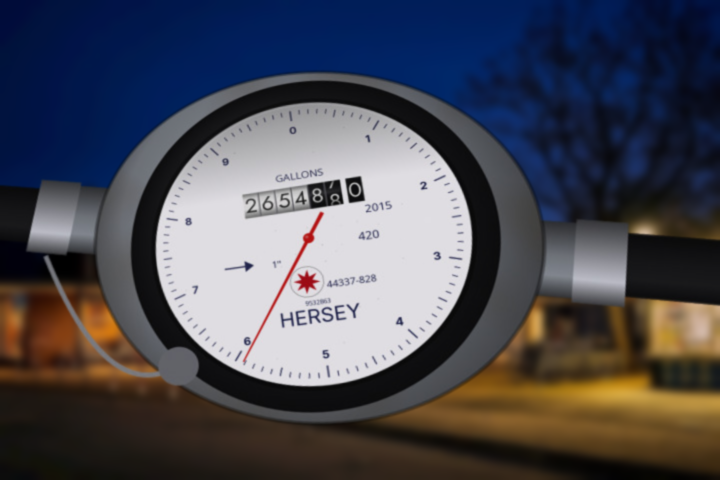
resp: 2654875.9,gal
